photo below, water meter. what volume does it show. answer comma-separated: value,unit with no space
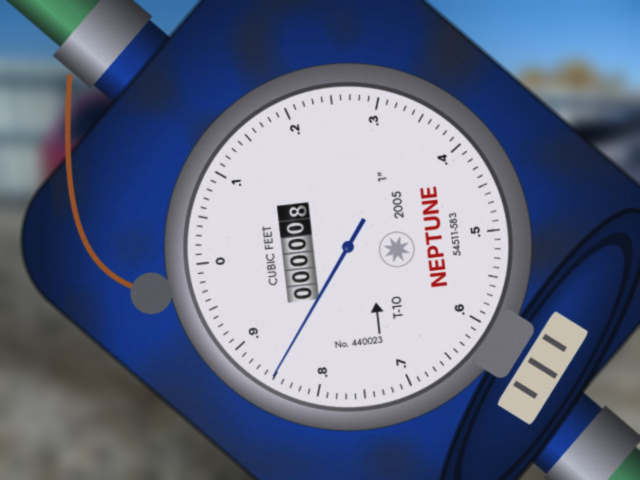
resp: 7.85,ft³
